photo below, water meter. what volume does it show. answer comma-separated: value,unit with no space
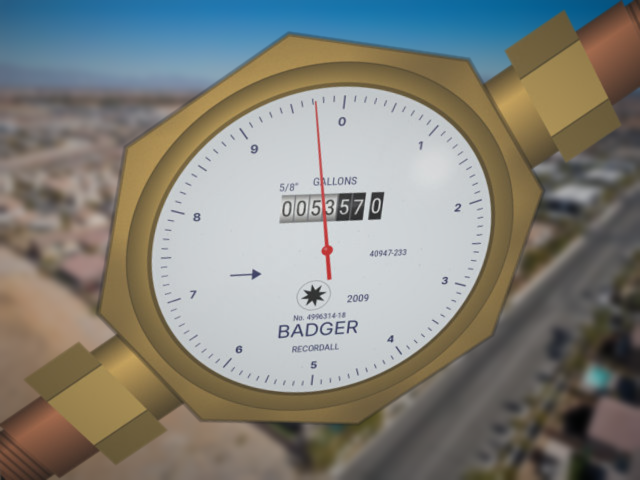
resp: 53569.7,gal
